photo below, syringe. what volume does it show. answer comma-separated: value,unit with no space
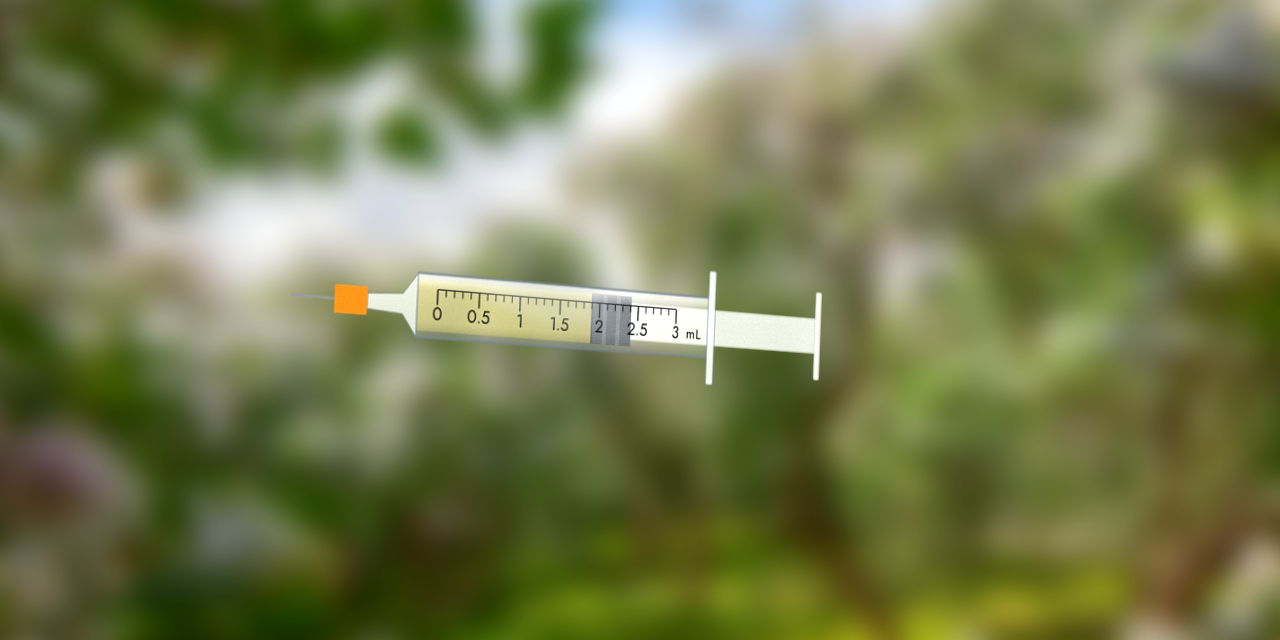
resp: 1.9,mL
